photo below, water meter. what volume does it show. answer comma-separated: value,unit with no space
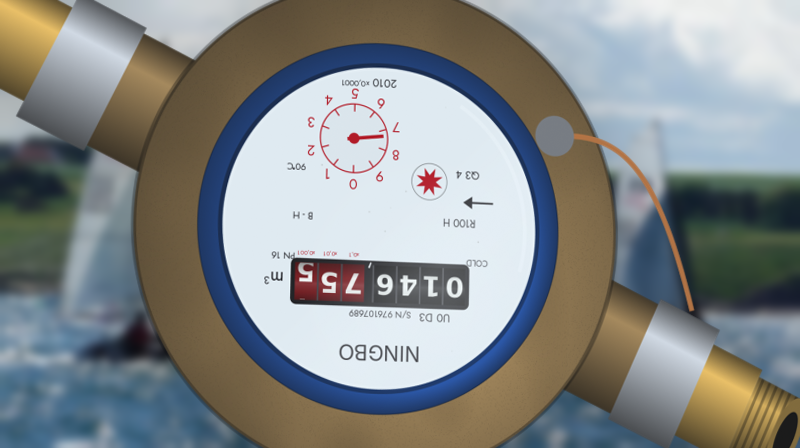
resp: 146.7547,m³
